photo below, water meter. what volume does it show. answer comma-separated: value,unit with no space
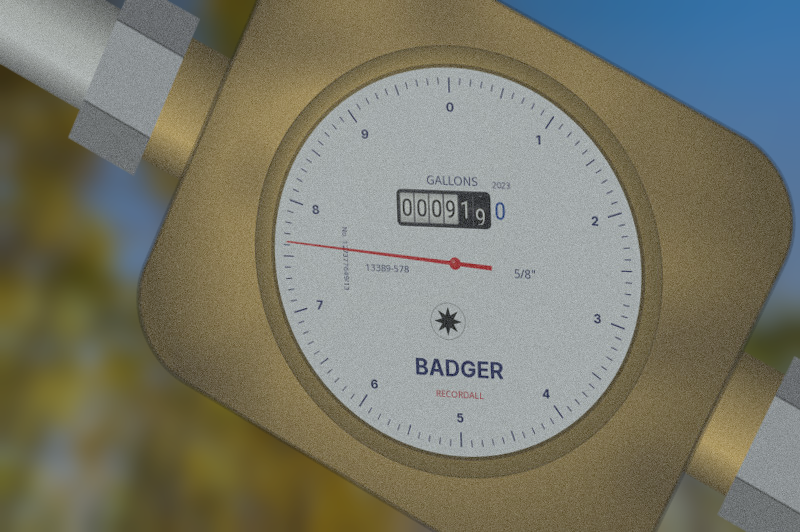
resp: 9187.6,gal
